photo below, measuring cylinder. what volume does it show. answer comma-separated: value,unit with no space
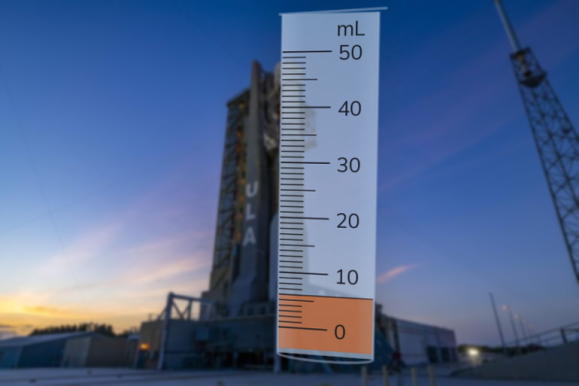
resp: 6,mL
